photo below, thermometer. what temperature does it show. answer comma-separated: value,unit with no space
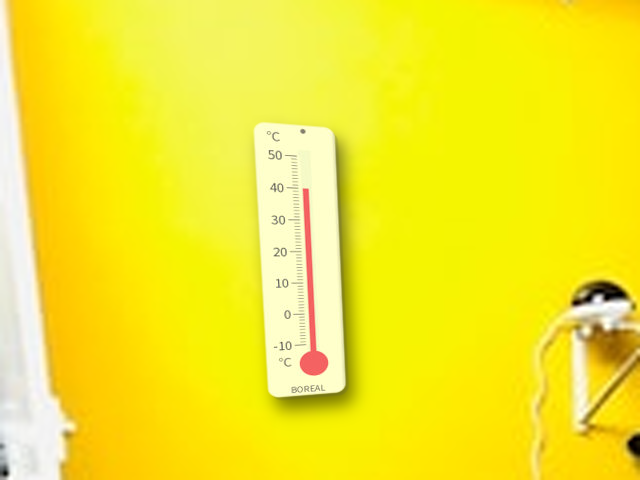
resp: 40,°C
